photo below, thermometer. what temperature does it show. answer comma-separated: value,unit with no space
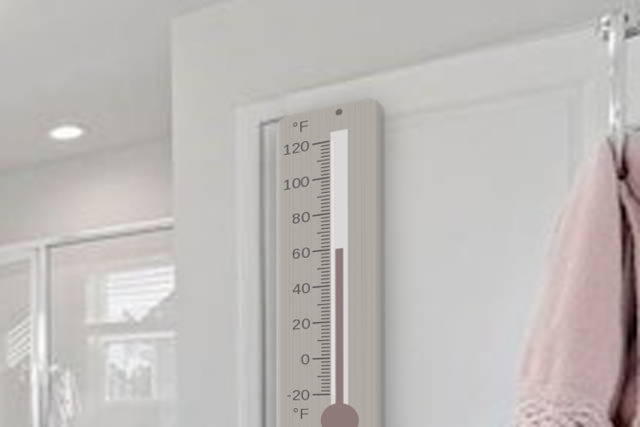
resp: 60,°F
